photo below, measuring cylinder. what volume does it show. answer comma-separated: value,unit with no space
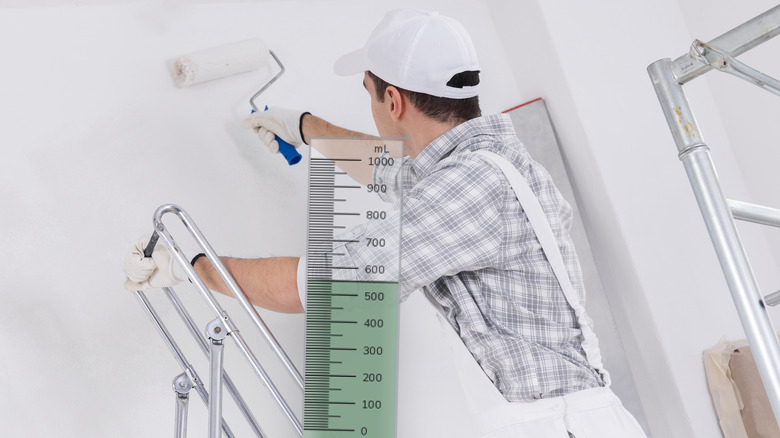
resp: 550,mL
